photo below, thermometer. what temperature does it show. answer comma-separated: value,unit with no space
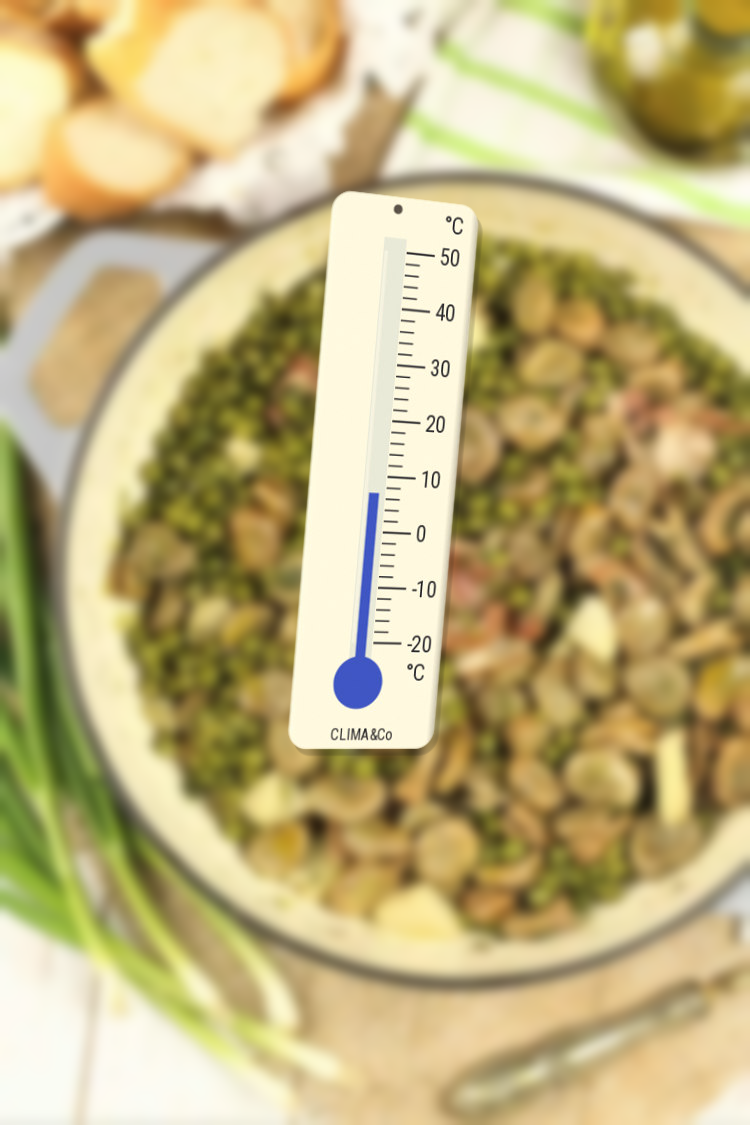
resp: 7,°C
